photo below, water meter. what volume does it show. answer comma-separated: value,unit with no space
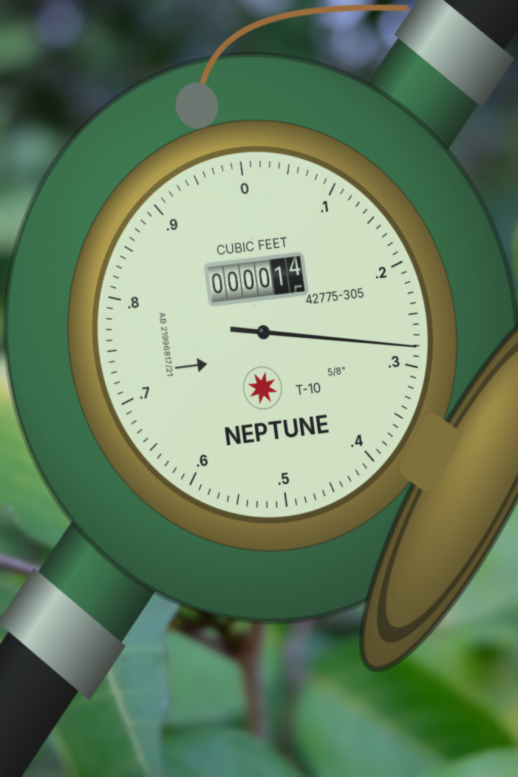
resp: 14.28,ft³
